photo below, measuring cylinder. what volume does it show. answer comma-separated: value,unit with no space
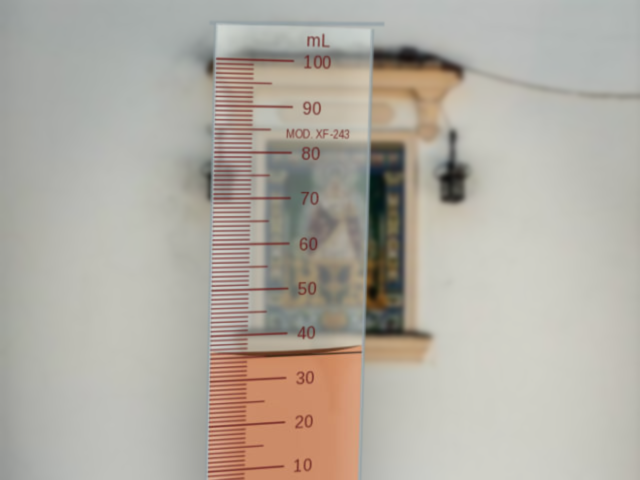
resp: 35,mL
